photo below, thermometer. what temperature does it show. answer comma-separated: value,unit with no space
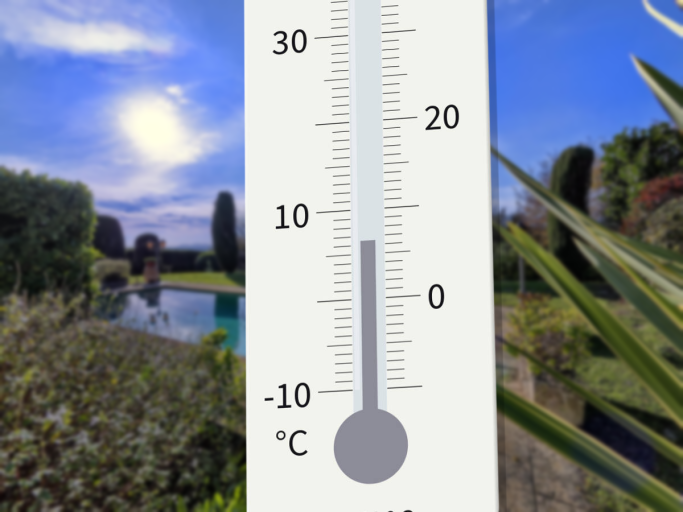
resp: 6.5,°C
